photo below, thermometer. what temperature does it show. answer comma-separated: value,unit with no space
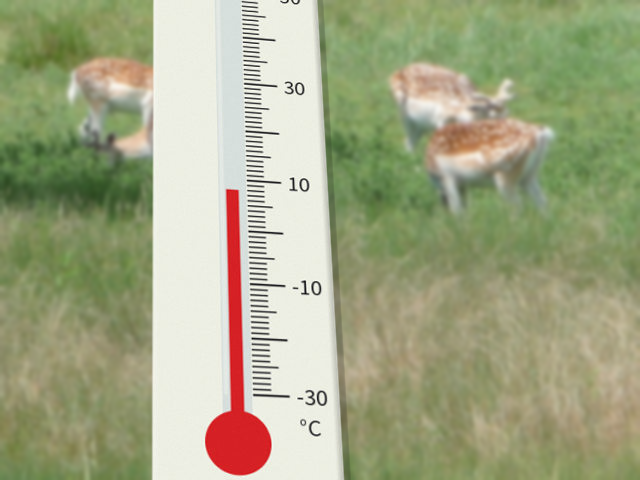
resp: 8,°C
